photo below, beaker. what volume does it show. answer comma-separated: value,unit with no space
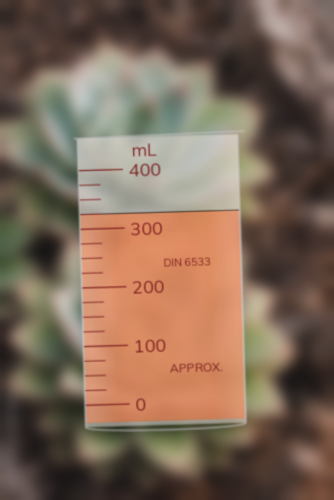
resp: 325,mL
